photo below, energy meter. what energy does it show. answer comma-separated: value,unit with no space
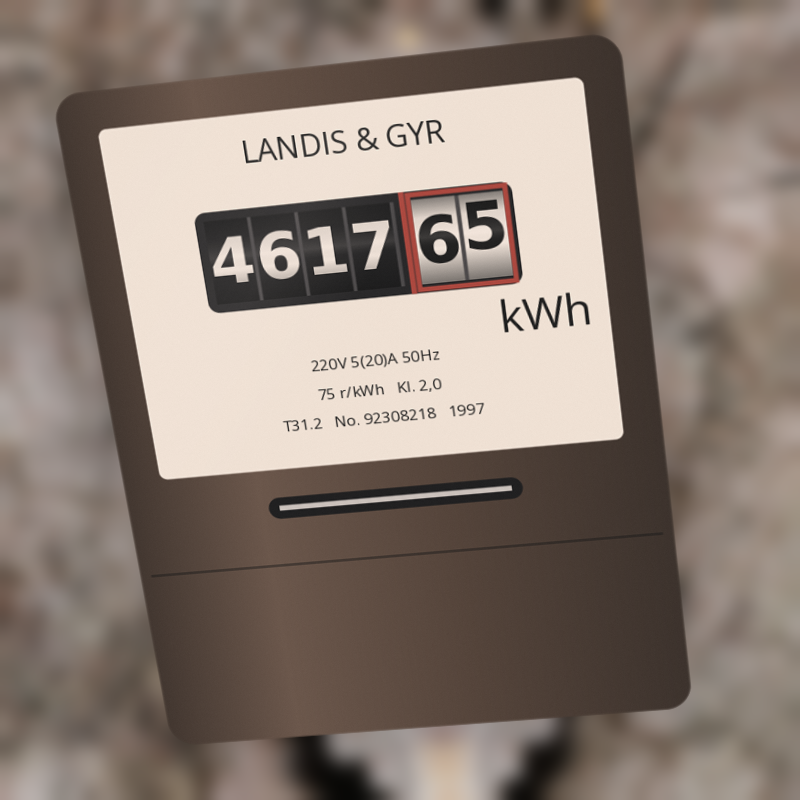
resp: 4617.65,kWh
